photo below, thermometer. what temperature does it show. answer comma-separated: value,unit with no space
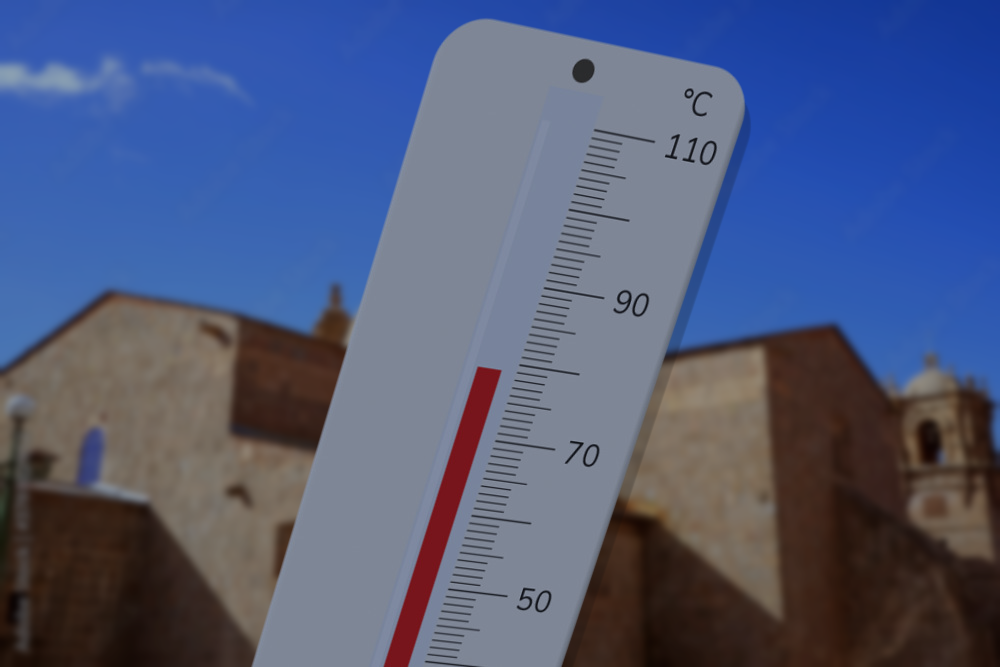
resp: 79,°C
